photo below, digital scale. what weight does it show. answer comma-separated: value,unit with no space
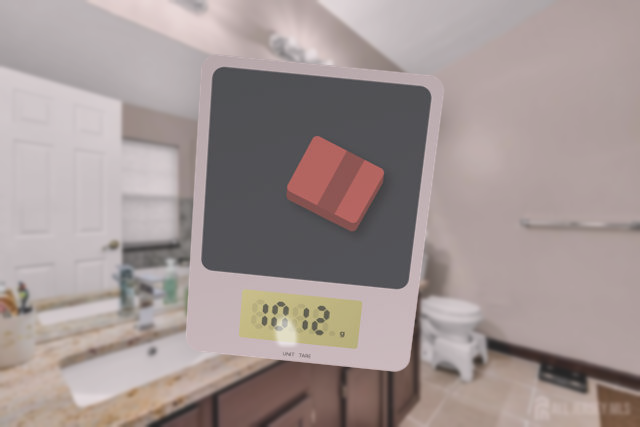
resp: 1012,g
